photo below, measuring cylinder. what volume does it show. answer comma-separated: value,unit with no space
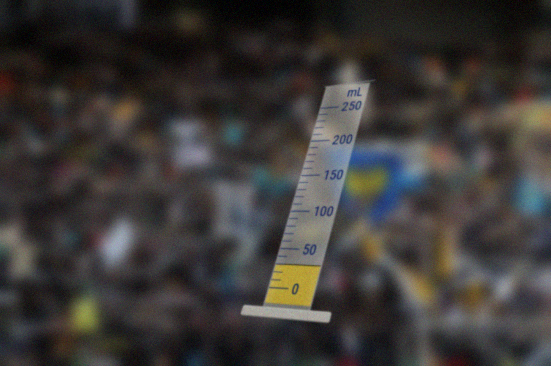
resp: 30,mL
